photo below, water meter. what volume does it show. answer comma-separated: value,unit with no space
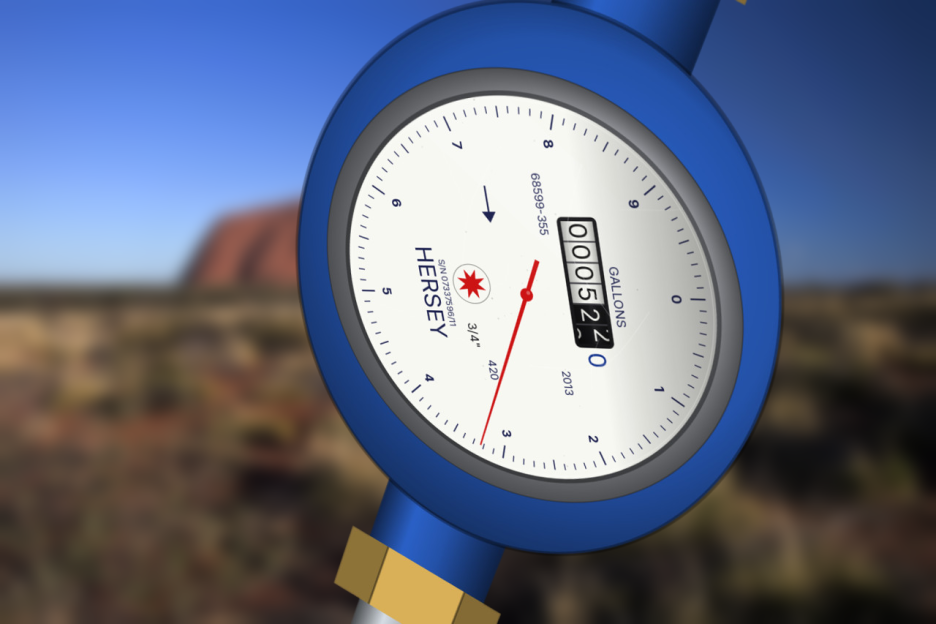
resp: 5223.2,gal
